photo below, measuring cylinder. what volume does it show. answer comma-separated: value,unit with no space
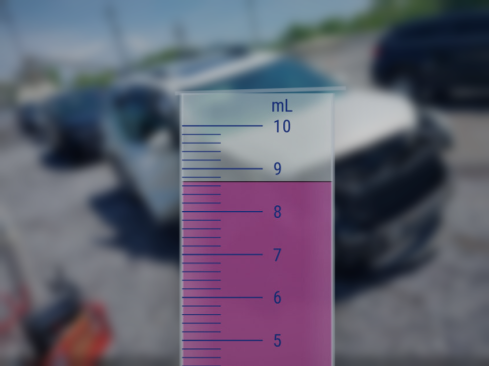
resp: 8.7,mL
